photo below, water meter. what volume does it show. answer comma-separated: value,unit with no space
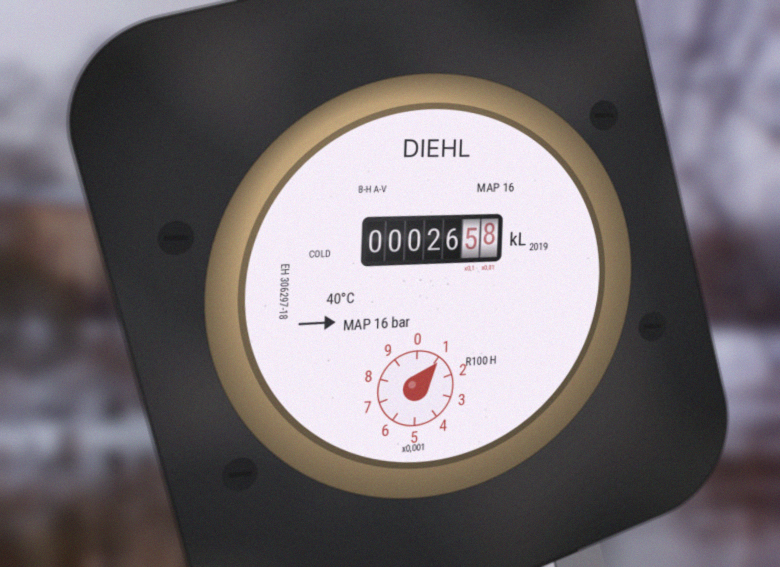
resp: 26.581,kL
